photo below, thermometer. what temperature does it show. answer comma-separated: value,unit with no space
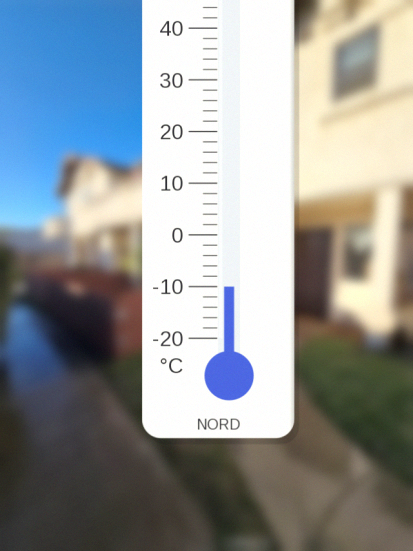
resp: -10,°C
